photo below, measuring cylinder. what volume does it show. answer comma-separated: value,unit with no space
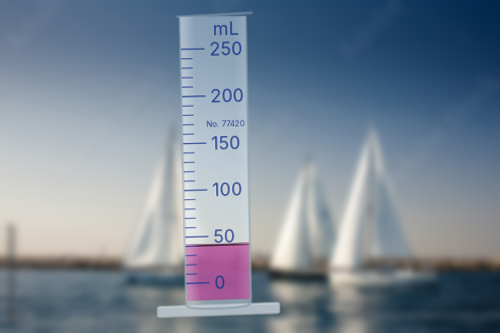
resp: 40,mL
